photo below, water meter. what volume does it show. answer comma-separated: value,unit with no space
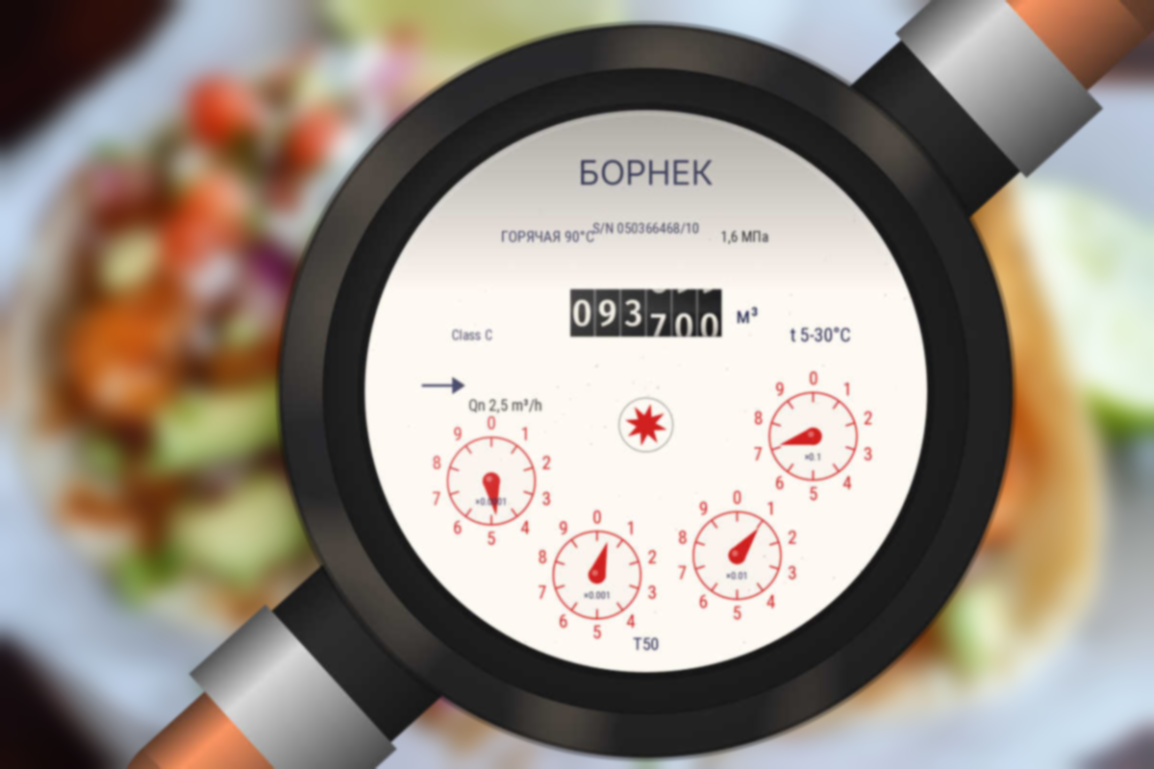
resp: 93699.7104,m³
